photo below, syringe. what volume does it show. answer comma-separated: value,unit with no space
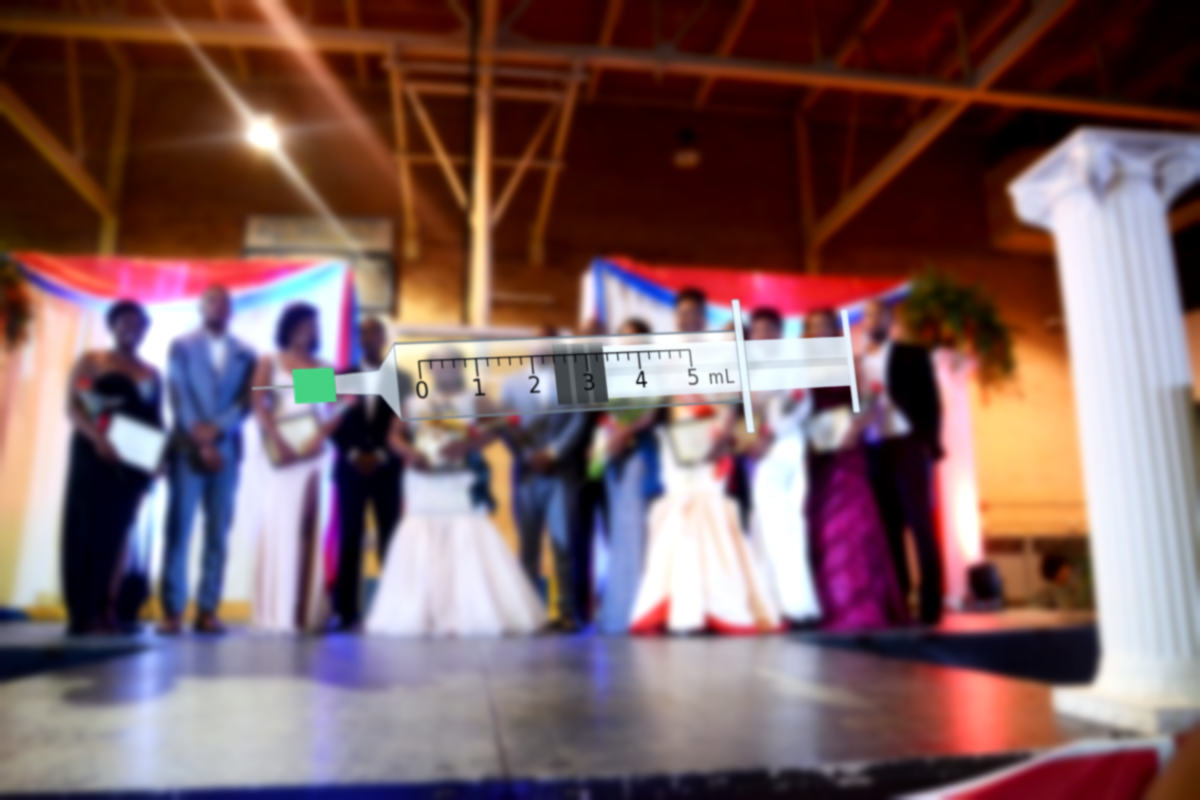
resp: 2.4,mL
